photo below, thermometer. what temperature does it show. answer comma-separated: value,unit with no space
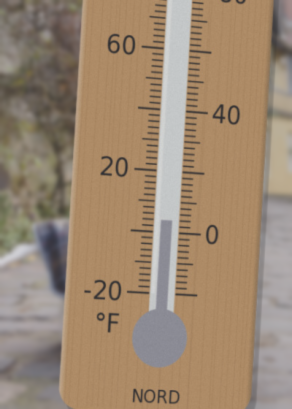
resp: 4,°F
